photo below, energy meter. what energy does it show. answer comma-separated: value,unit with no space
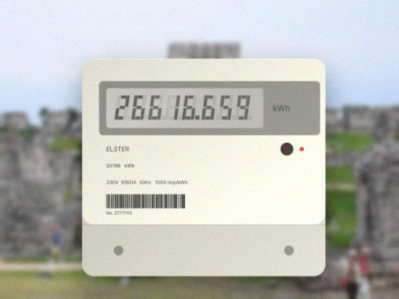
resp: 26616.659,kWh
